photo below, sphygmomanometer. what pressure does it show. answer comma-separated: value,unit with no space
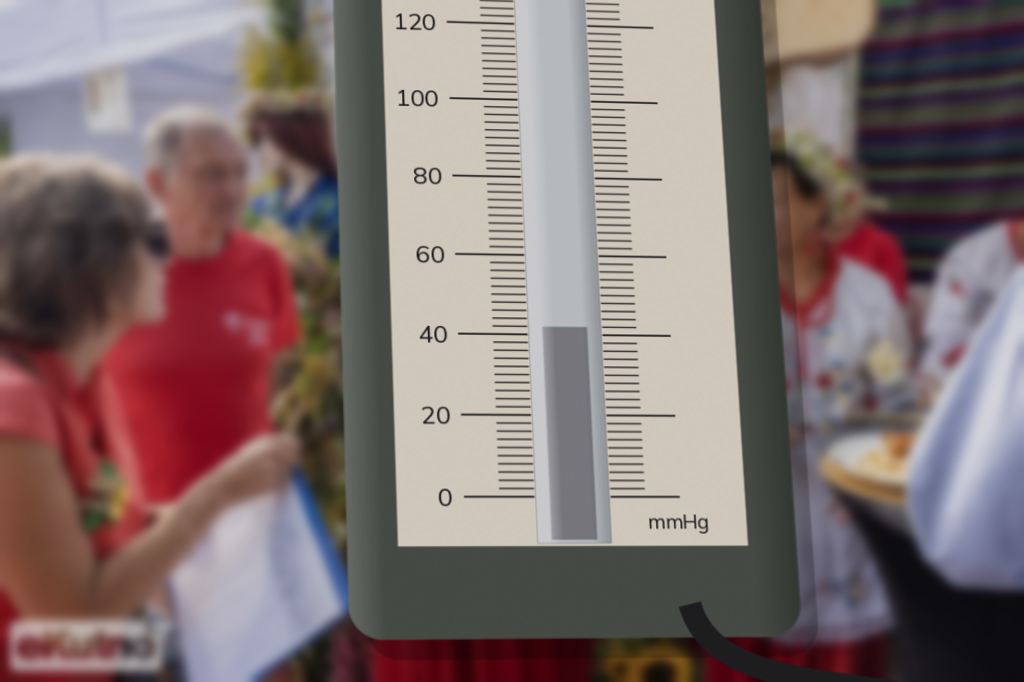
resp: 42,mmHg
